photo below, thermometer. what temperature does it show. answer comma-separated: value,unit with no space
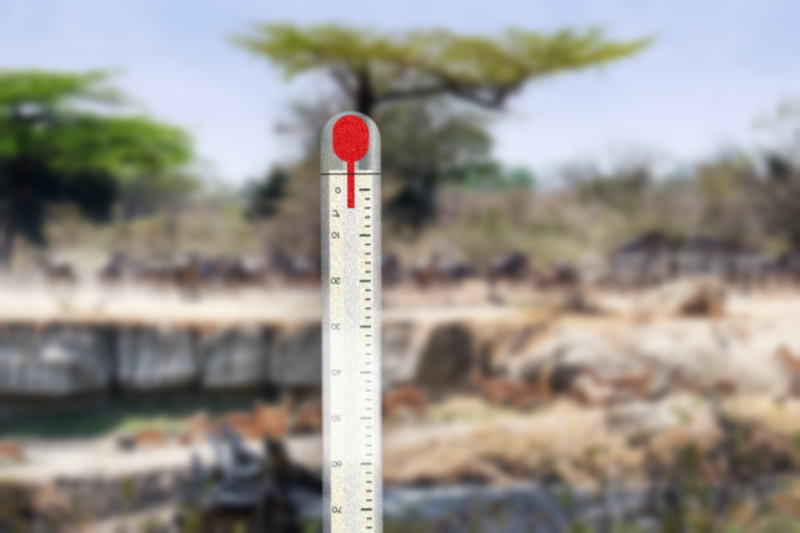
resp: 4,°C
